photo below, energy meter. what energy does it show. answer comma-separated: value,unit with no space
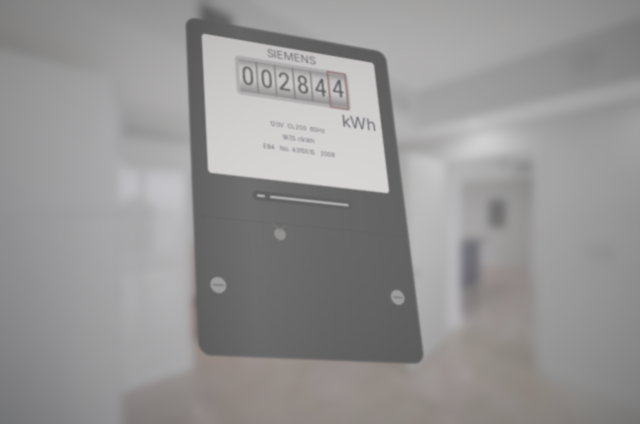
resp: 284.4,kWh
